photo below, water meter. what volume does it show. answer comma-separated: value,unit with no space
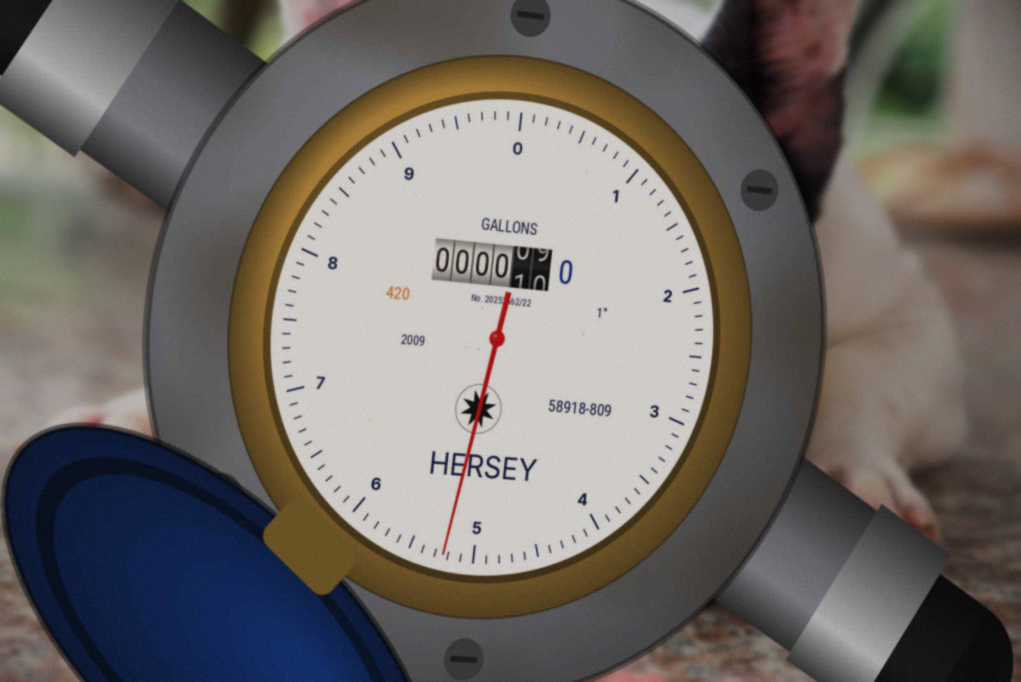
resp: 95.2,gal
